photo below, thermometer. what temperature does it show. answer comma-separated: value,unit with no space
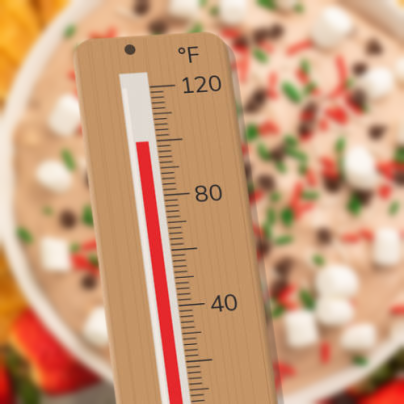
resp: 100,°F
